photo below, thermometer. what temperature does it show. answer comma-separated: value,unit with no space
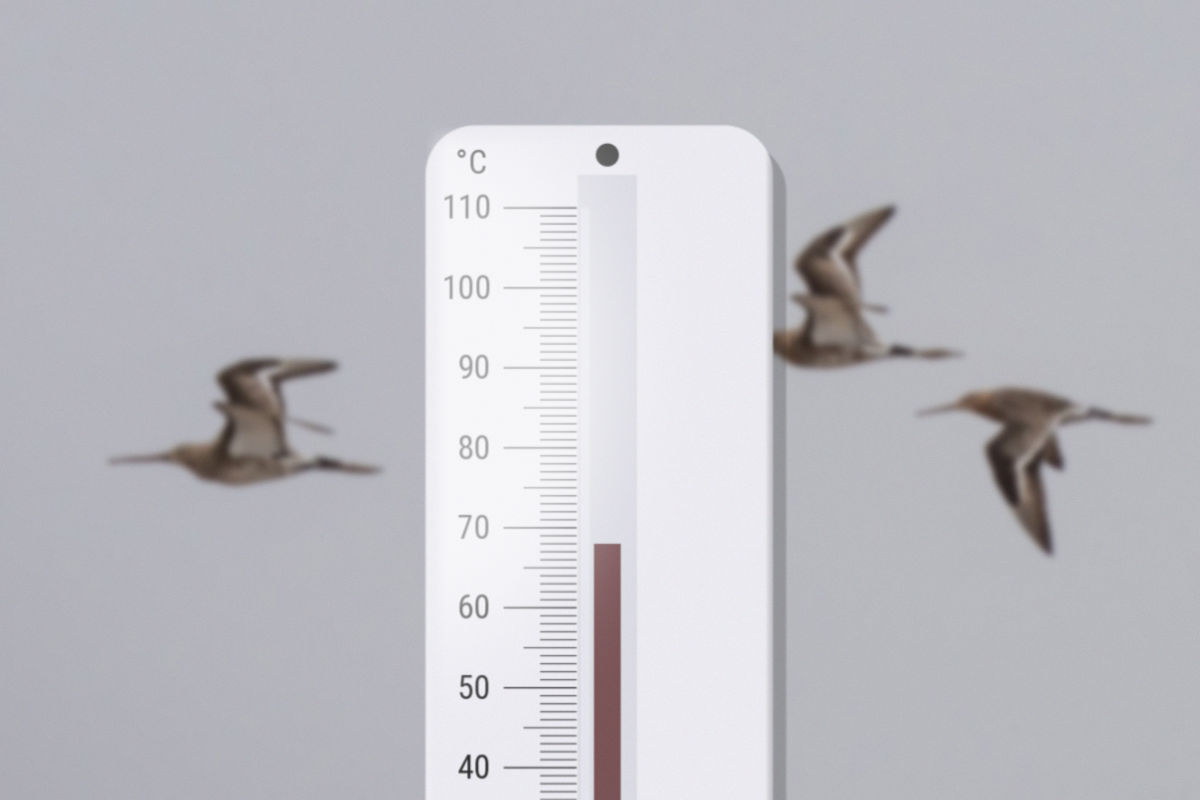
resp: 68,°C
